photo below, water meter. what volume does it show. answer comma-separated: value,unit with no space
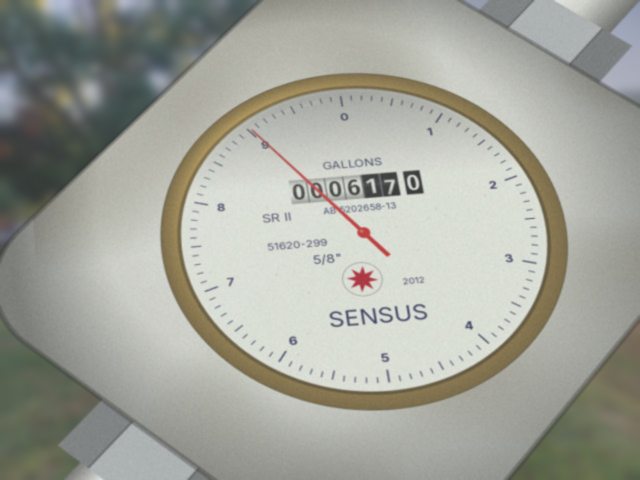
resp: 6169.0,gal
